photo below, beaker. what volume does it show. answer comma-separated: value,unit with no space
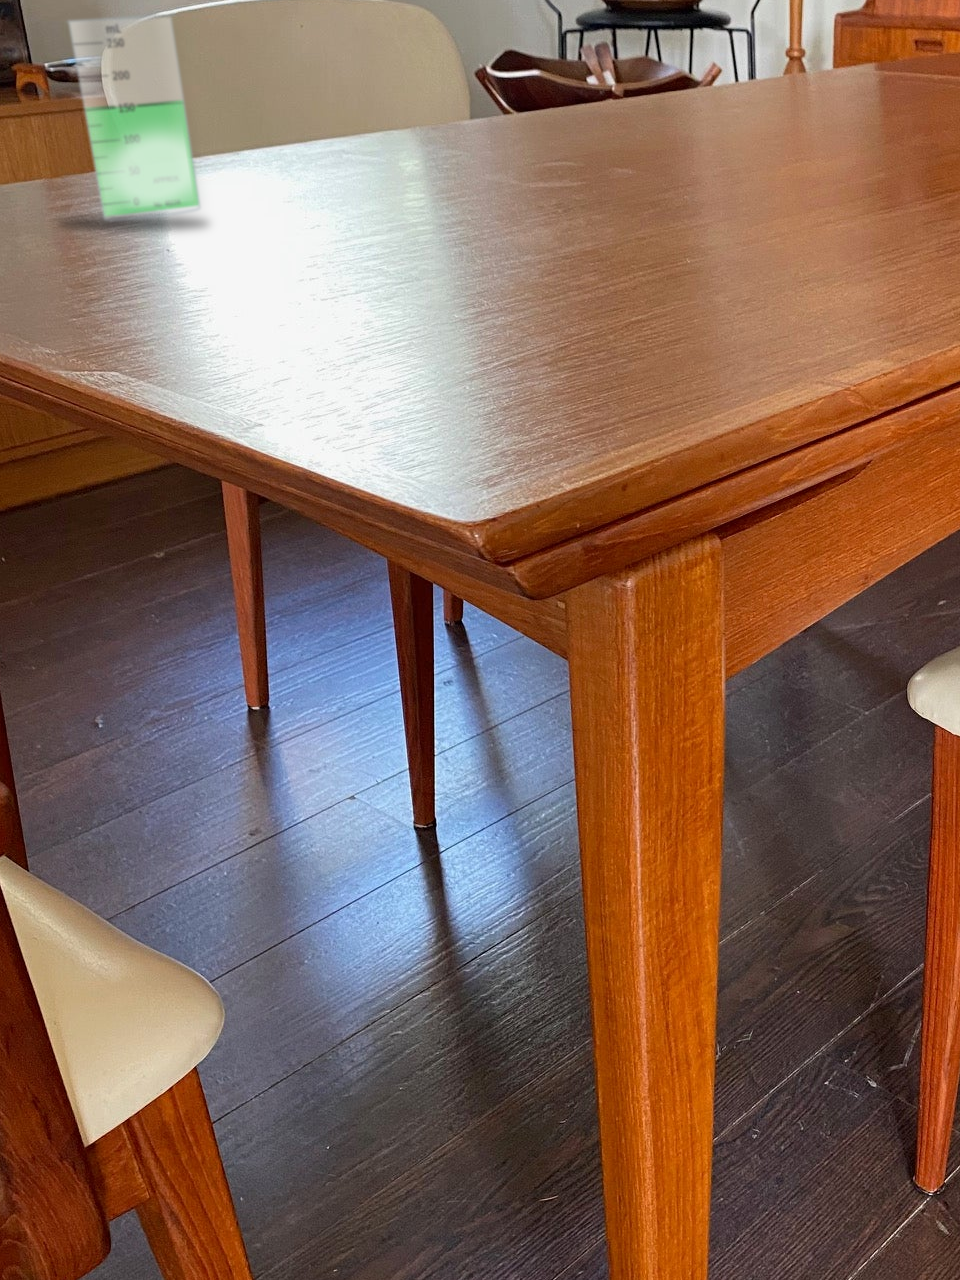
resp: 150,mL
